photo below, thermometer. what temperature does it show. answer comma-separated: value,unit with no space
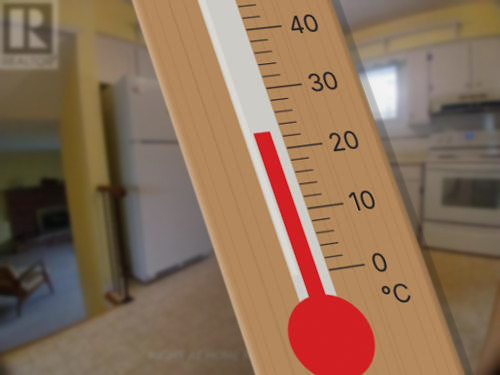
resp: 23,°C
